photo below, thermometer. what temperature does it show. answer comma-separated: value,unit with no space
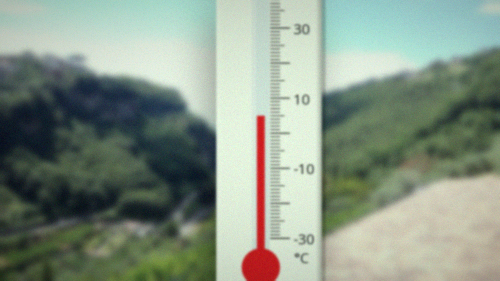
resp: 5,°C
